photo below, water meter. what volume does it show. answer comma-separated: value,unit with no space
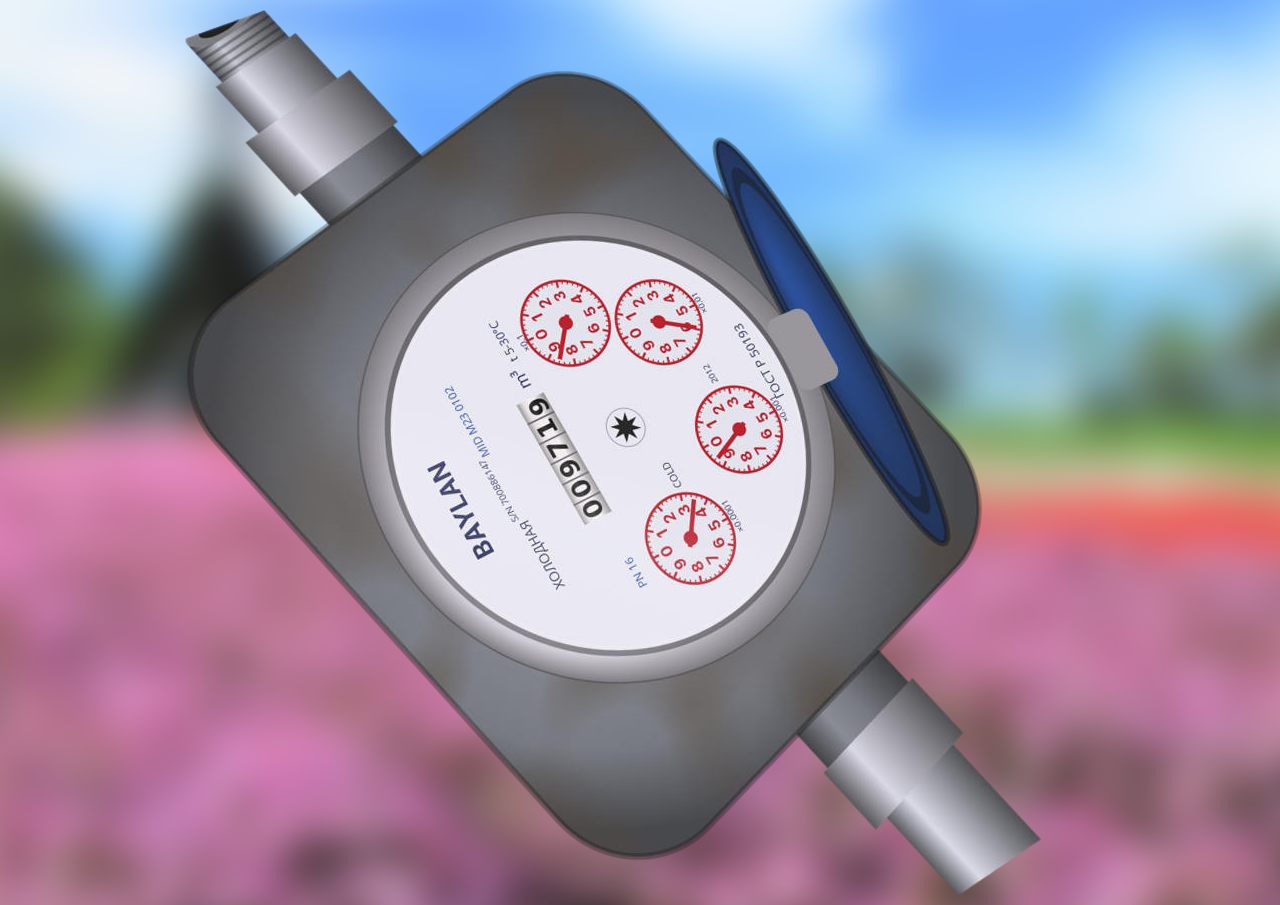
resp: 9718.8593,m³
